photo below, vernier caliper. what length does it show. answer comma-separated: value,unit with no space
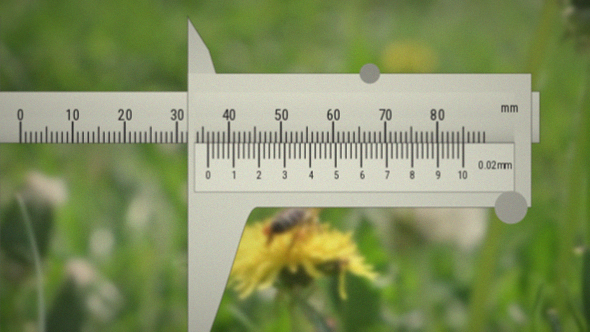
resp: 36.0,mm
